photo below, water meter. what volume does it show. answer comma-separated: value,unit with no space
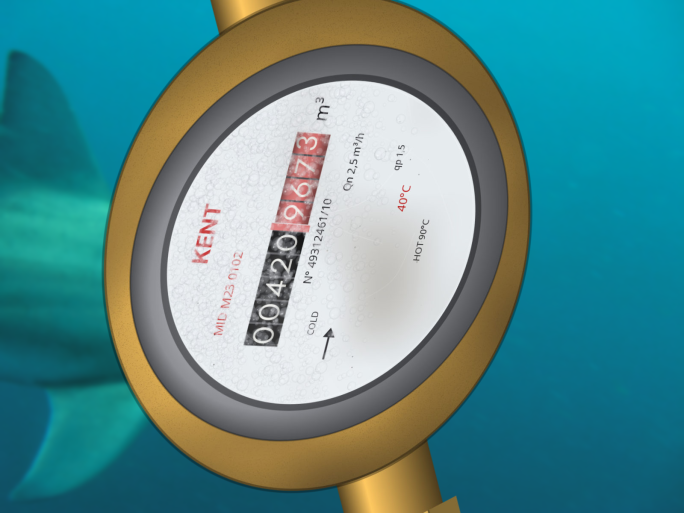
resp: 420.9673,m³
